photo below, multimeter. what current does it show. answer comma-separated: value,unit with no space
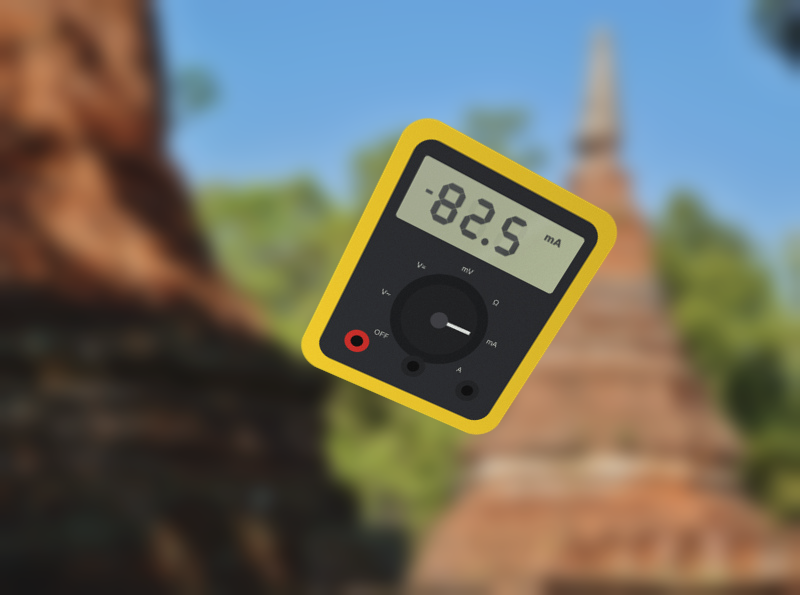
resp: -82.5,mA
